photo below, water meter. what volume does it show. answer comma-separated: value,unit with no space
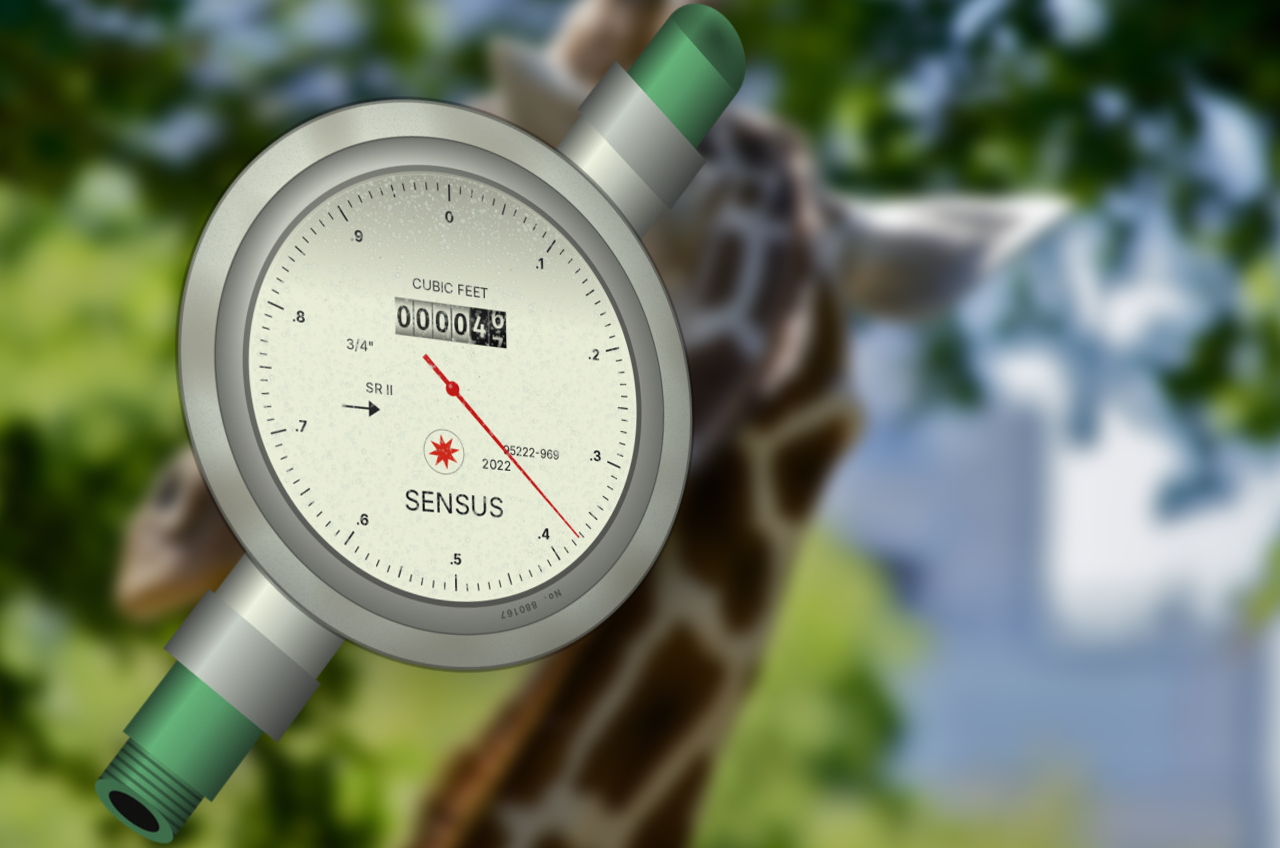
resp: 46.37,ft³
